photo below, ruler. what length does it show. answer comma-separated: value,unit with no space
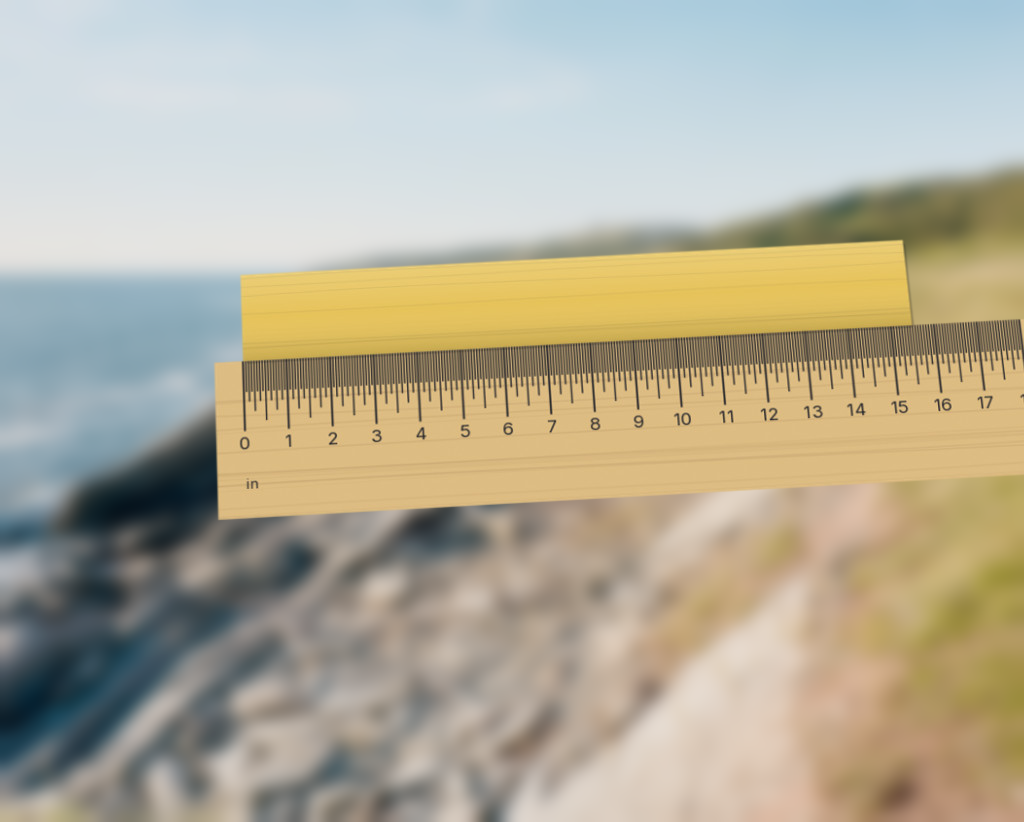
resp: 15.5,in
